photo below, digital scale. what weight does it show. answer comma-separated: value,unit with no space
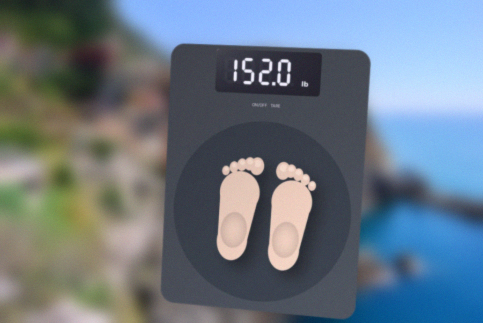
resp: 152.0,lb
